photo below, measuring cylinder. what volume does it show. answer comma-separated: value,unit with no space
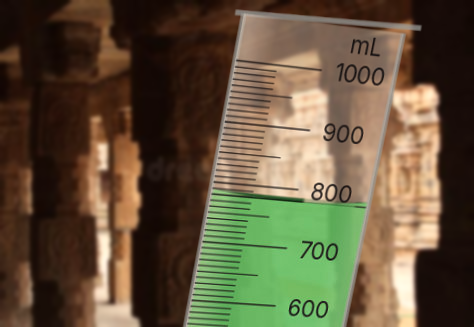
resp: 780,mL
